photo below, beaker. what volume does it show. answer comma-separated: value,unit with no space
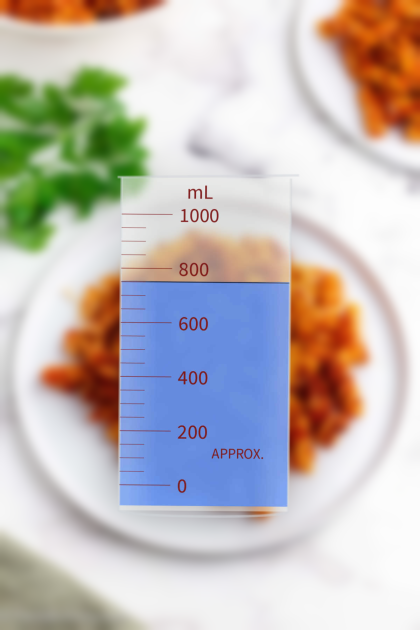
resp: 750,mL
